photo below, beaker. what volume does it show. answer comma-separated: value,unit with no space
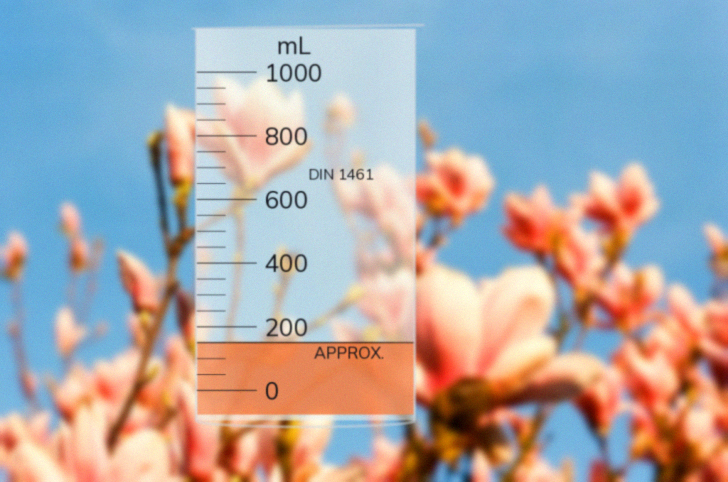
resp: 150,mL
